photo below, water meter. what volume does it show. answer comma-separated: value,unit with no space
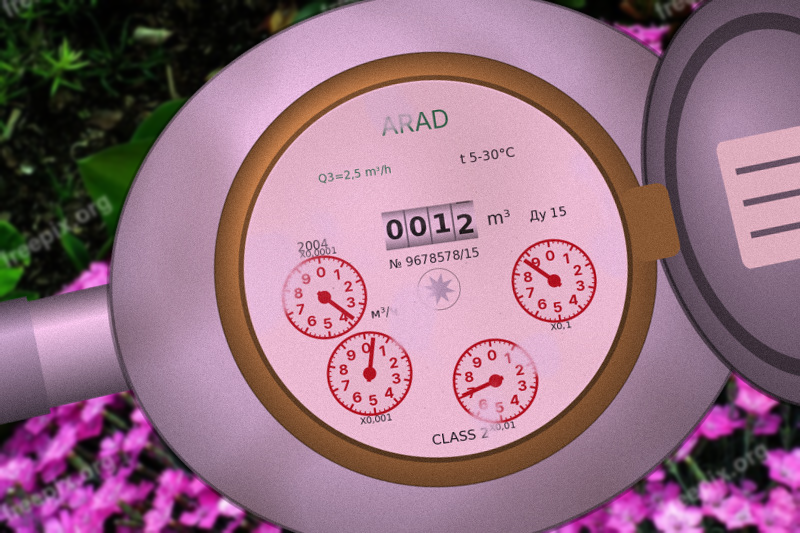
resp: 11.8703,m³
